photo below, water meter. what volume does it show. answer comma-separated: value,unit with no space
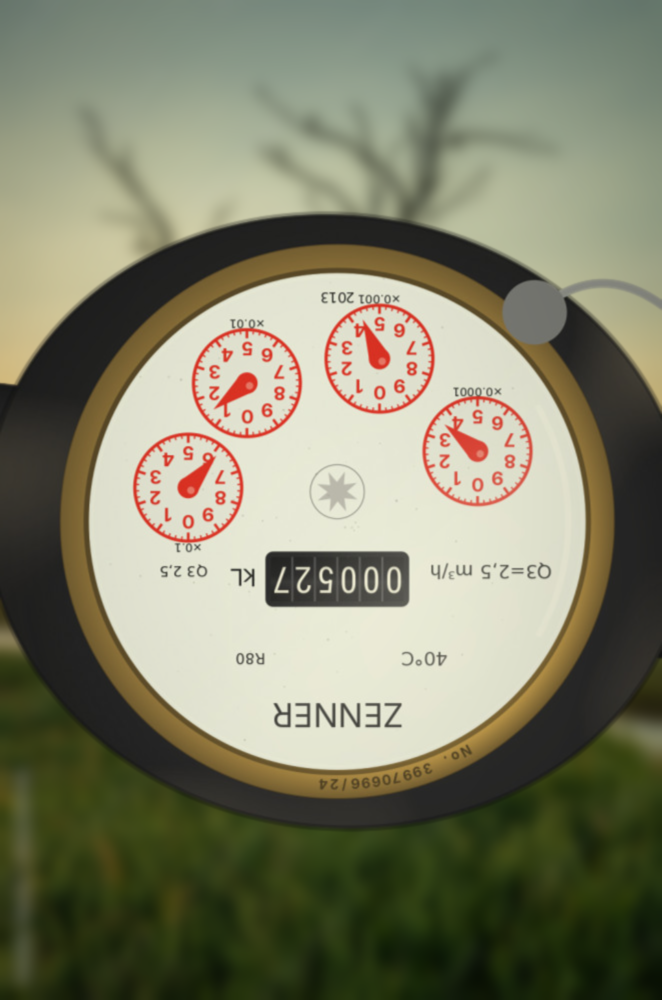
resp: 527.6143,kL
